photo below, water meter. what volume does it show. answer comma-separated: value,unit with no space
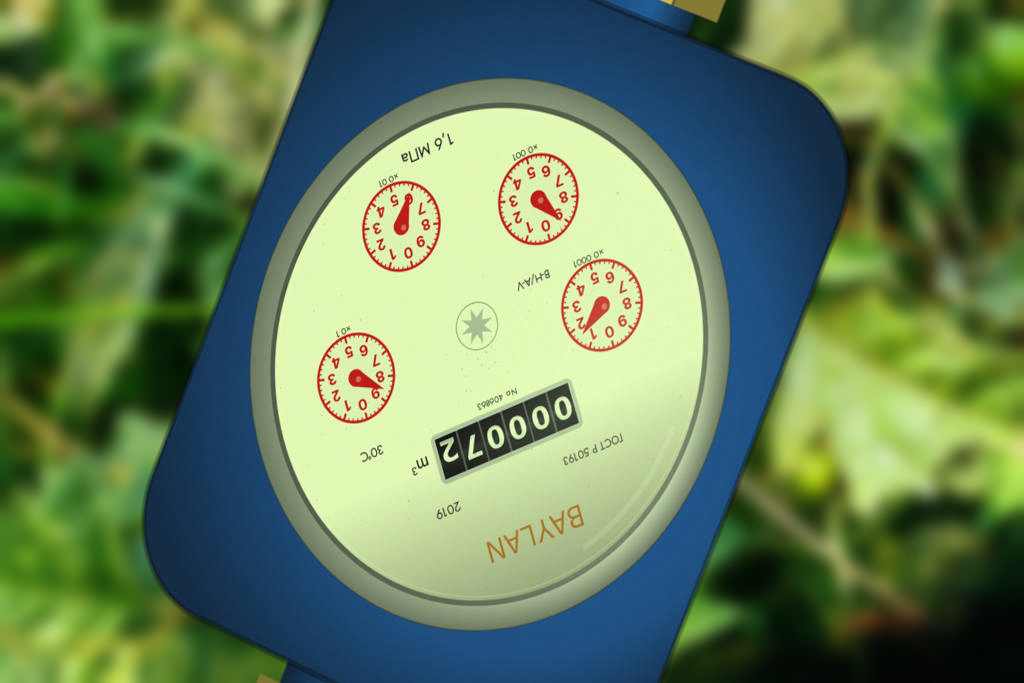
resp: 71.8591,m³
